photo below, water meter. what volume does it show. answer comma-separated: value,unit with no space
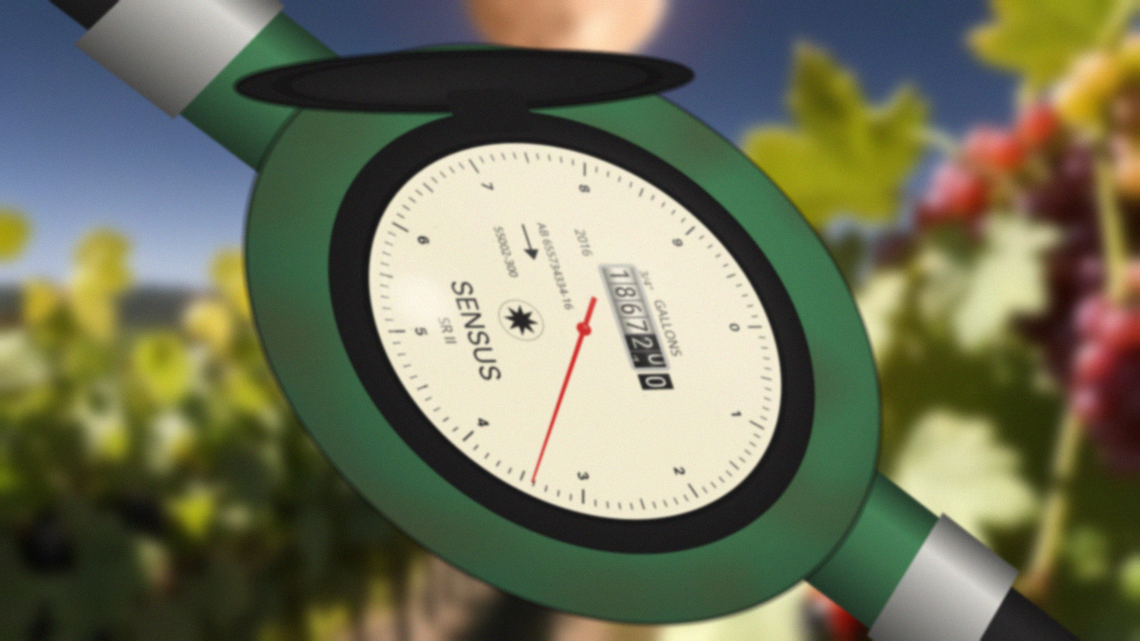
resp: 1867203.4,gal
